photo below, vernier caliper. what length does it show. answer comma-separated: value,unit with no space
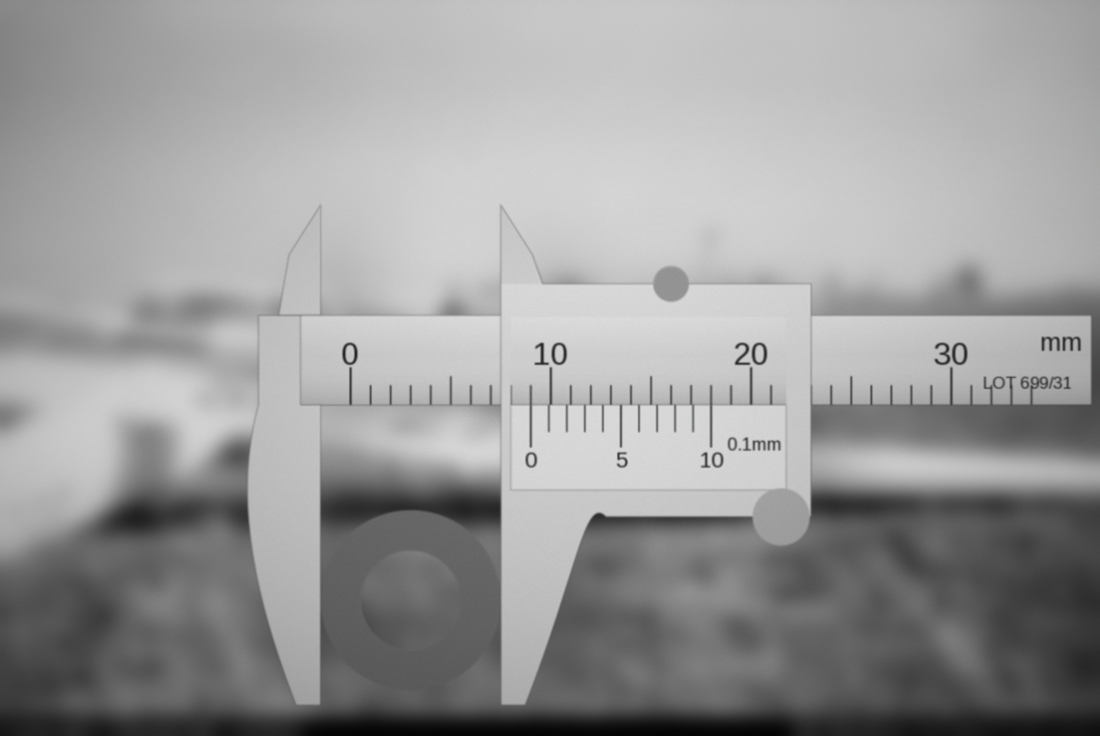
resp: 9.0,mm
